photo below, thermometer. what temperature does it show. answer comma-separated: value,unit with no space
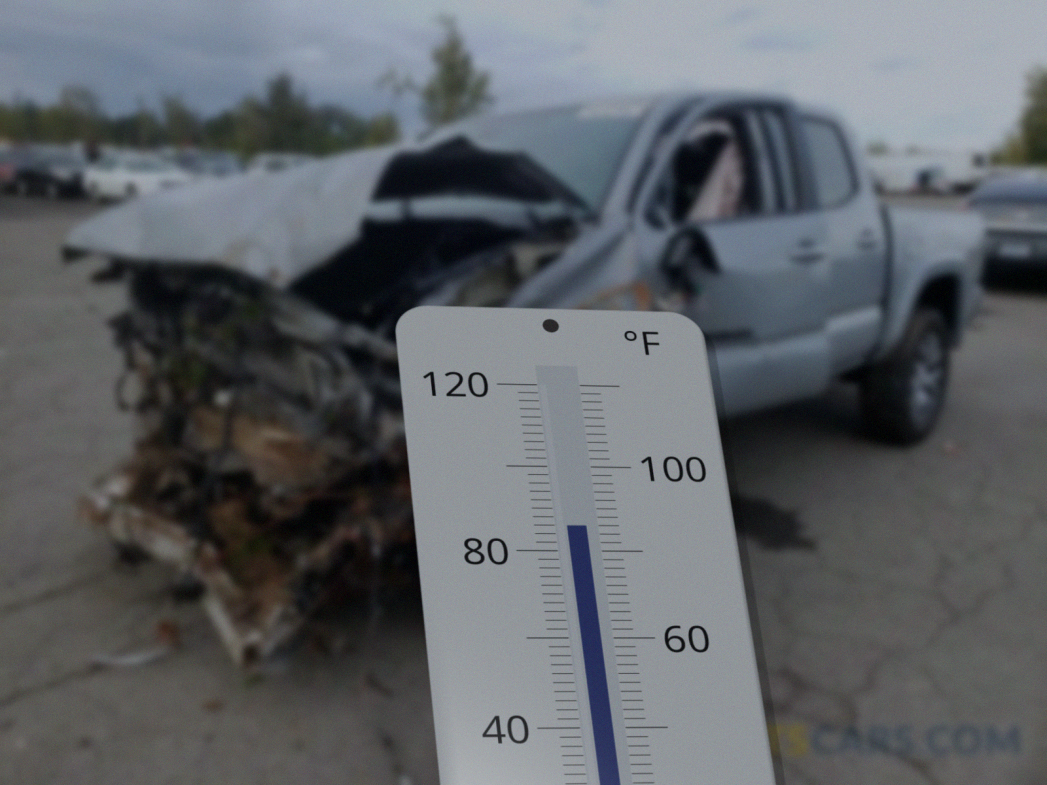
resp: 86,°F
